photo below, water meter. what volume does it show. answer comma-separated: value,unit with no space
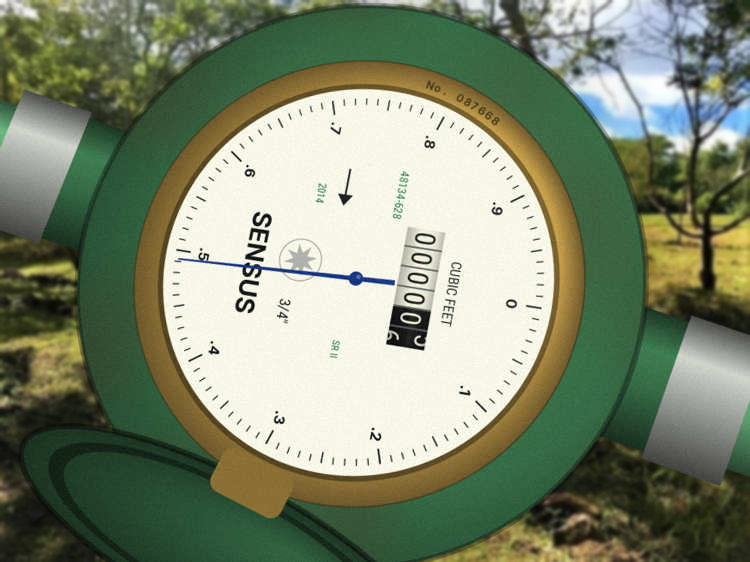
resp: 5.49,ft³
